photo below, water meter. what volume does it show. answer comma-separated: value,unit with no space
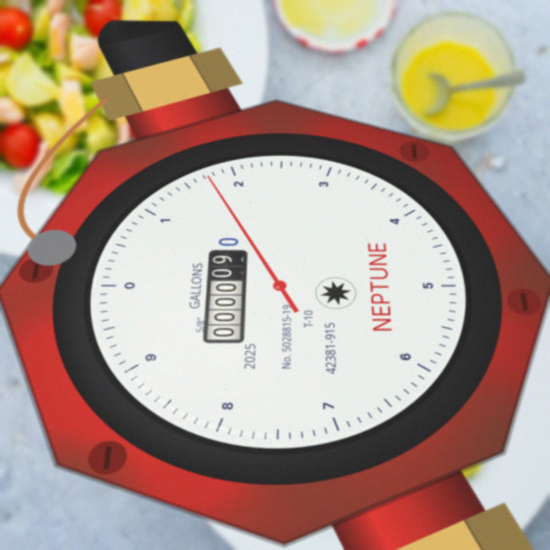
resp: 91.7,gal
